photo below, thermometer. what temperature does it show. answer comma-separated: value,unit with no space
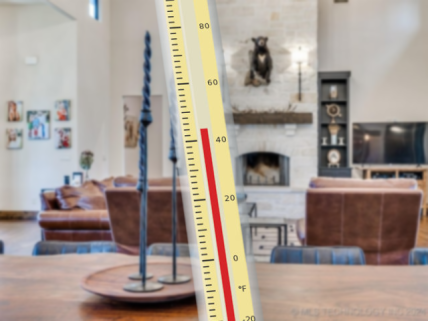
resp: 44,°F
